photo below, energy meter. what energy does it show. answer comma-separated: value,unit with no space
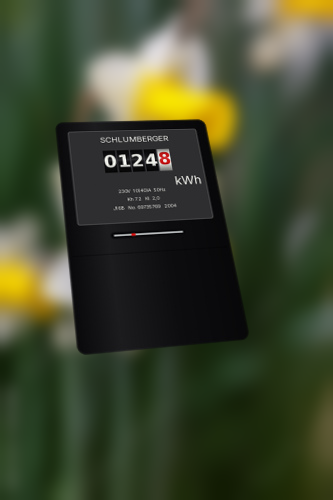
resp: 124.8,kWh
